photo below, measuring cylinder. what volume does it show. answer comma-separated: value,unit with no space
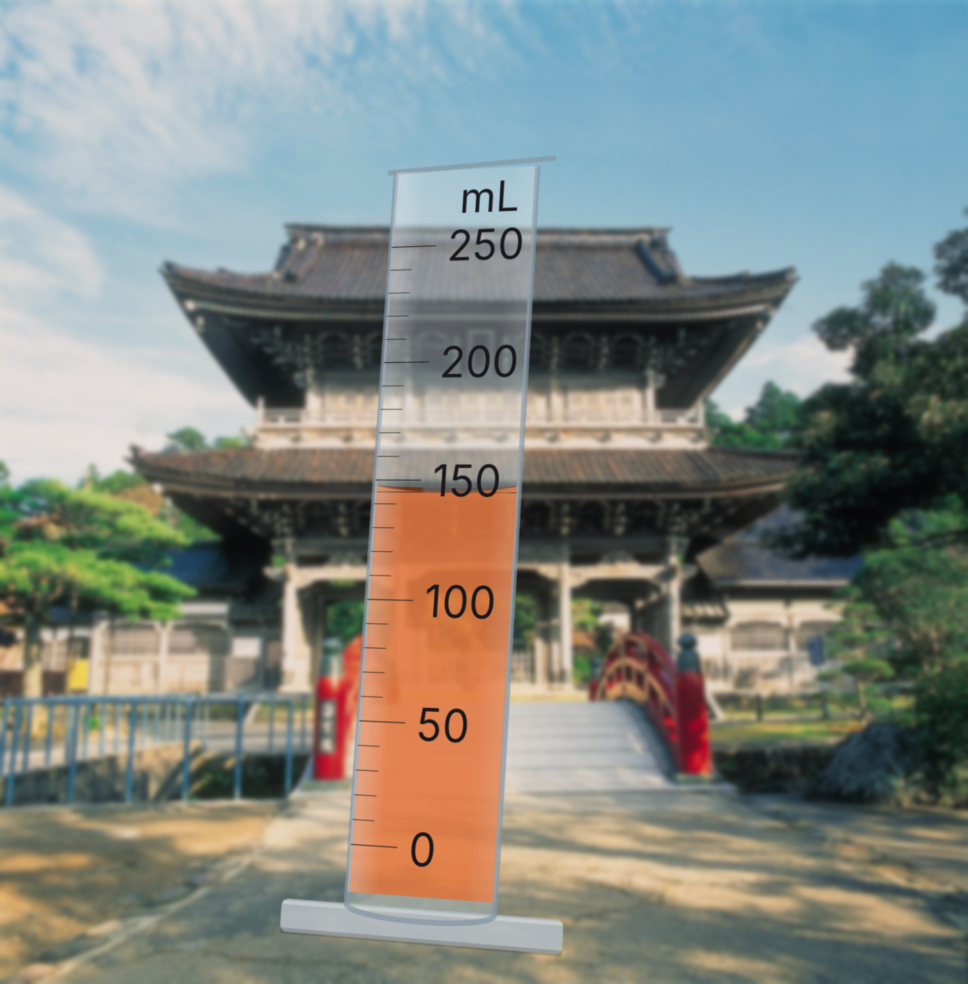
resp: 145,mL
